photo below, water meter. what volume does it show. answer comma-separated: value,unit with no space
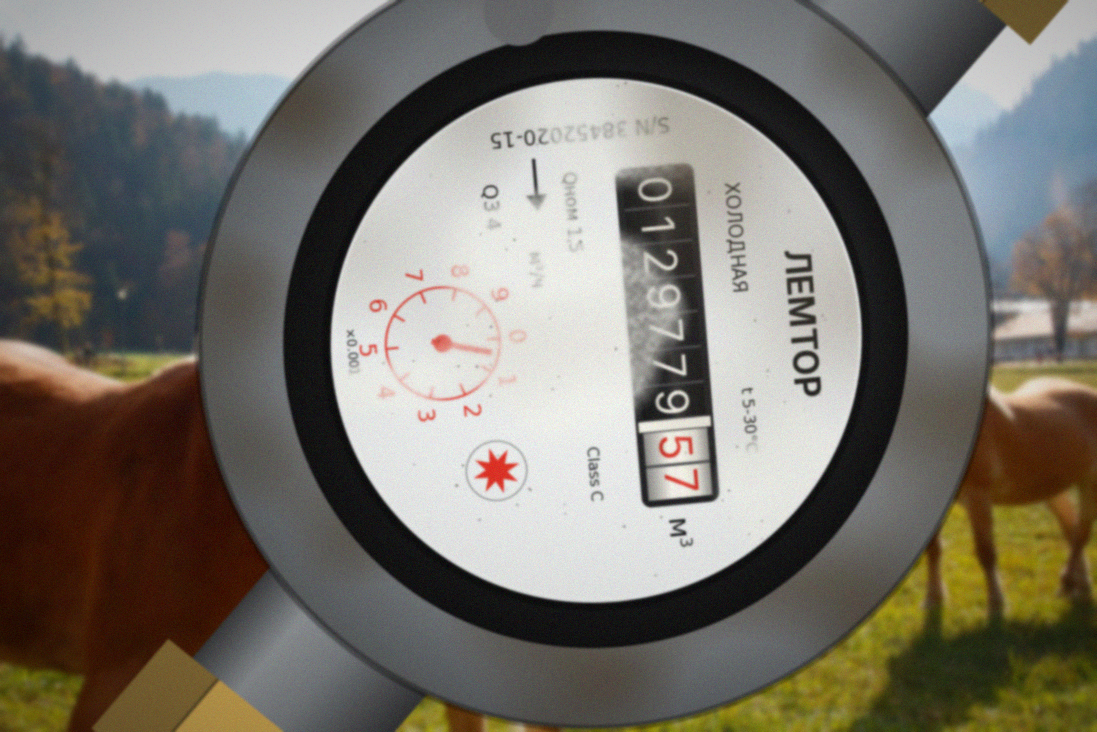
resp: 129779.570,m³
